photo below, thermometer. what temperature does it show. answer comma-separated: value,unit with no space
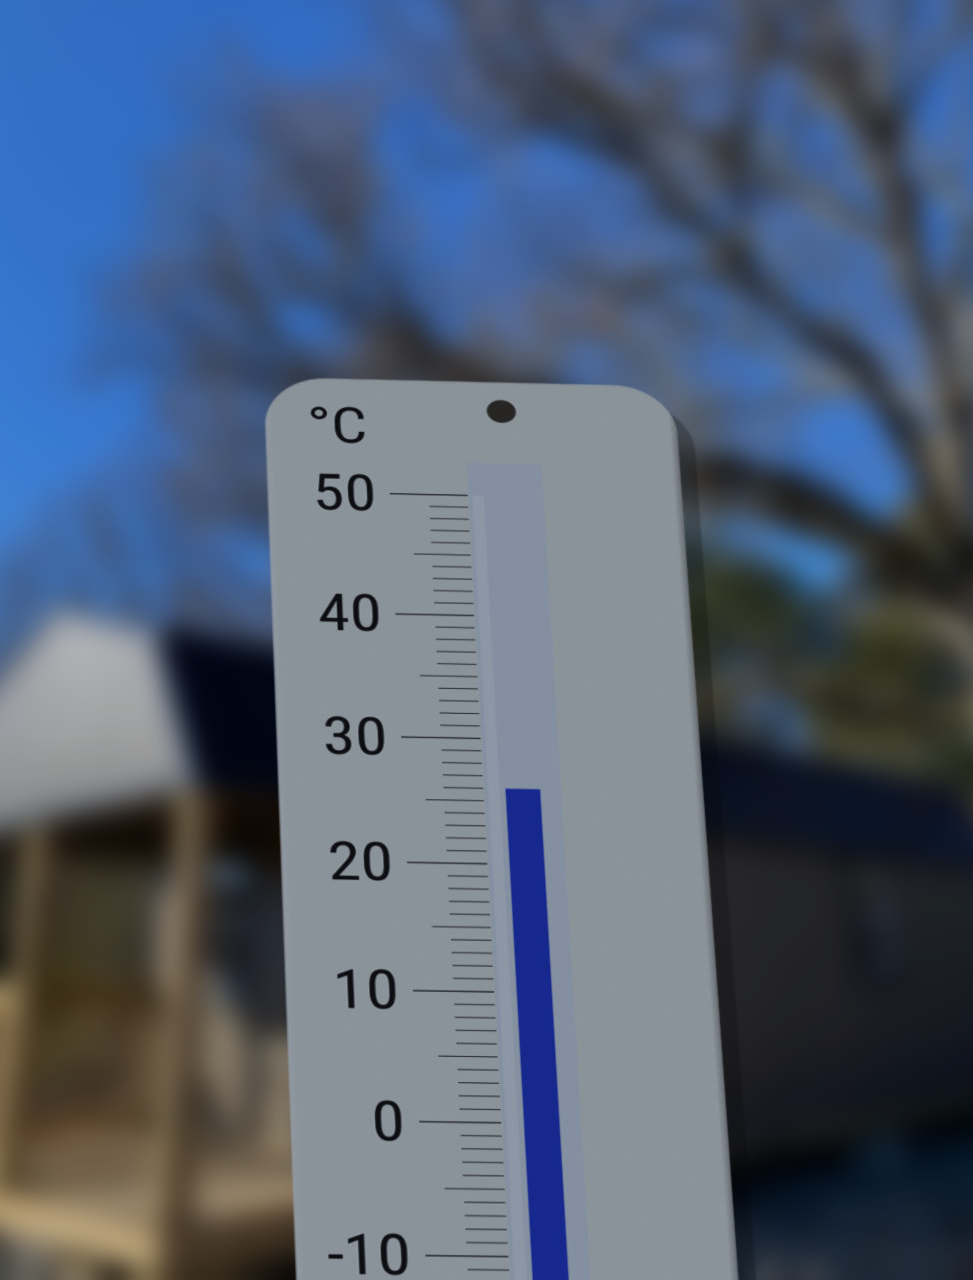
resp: 26,°C
